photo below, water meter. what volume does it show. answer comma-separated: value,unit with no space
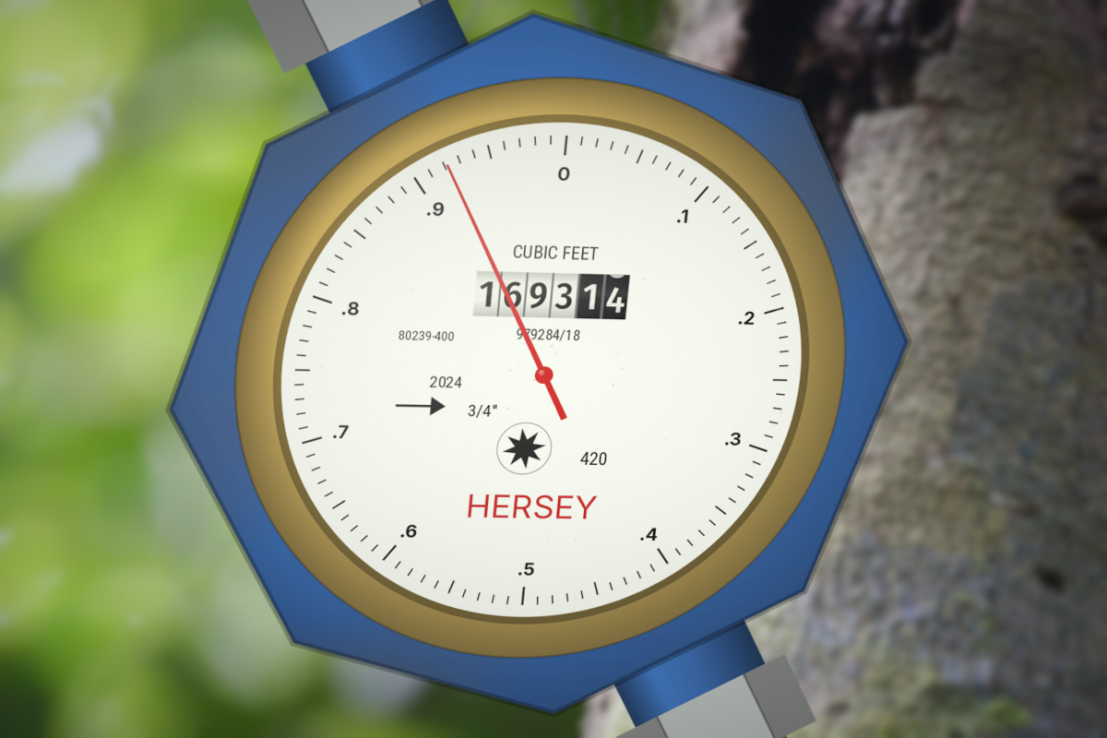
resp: 169313.92,ft³
